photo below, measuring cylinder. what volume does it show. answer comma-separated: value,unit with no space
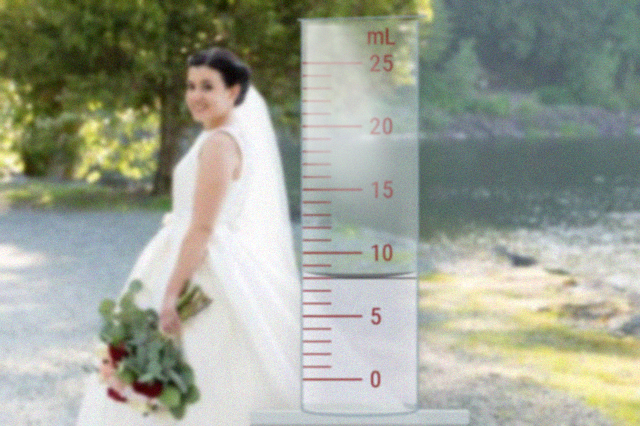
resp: 8,mL
